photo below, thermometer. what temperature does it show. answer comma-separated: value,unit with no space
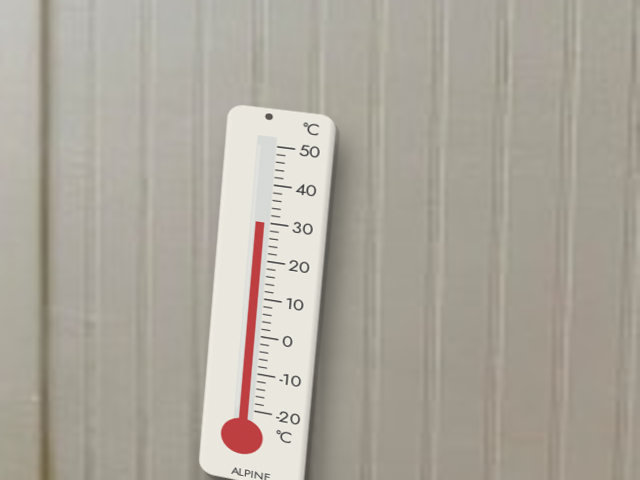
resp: 30,°C
